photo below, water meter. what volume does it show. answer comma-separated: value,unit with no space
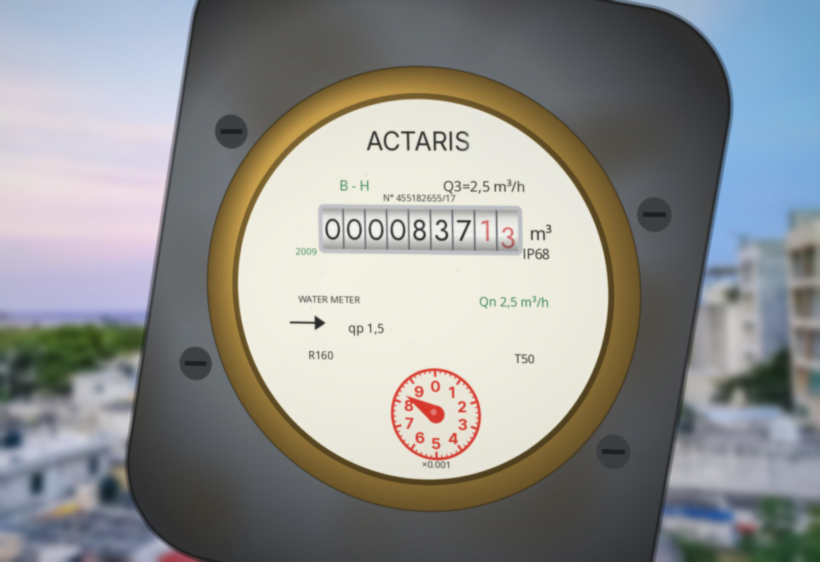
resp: 837.128,m³
